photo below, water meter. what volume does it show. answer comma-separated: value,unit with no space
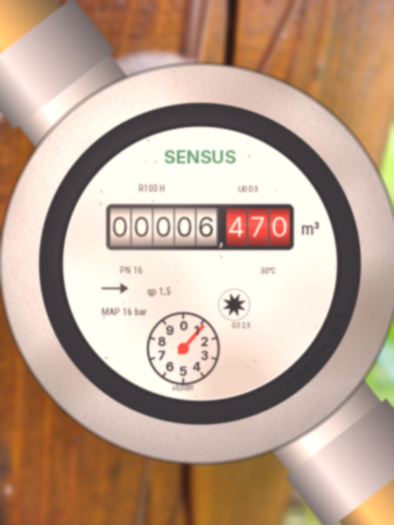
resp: 6.4701,m³
